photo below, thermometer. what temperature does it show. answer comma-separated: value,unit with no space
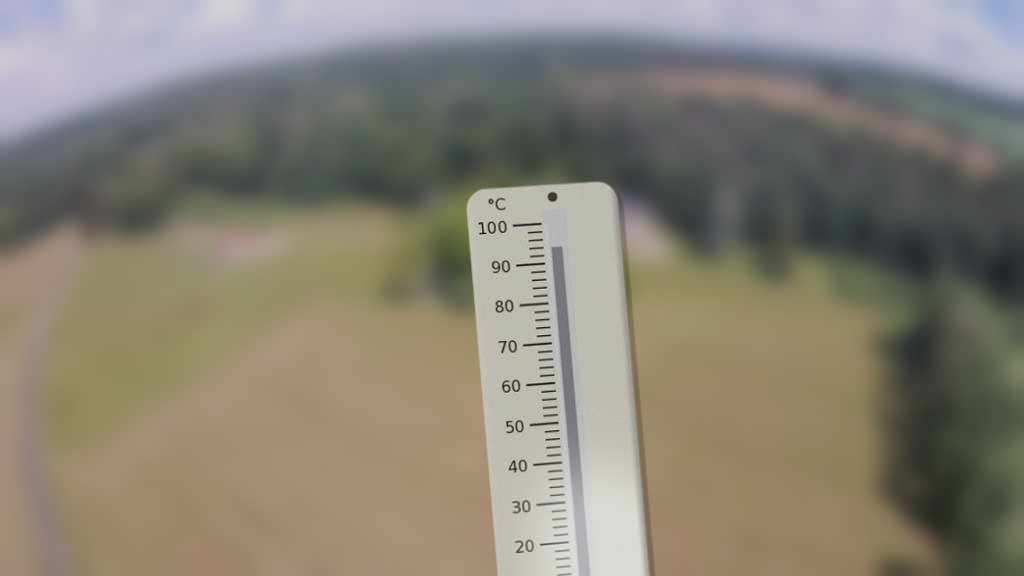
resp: 94,°C
